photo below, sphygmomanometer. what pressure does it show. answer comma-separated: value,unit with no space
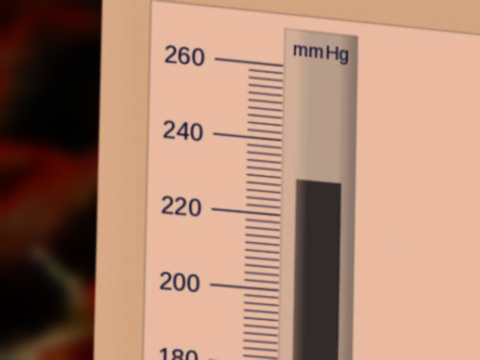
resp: 230,mmHg
